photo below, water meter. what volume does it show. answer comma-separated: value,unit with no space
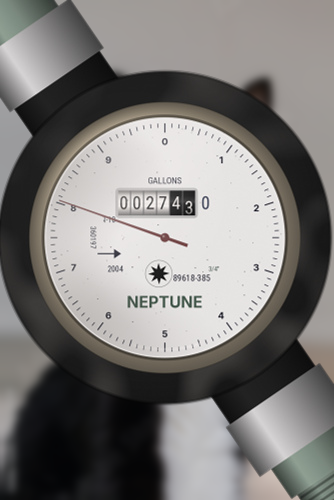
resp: 27428.0,gal
